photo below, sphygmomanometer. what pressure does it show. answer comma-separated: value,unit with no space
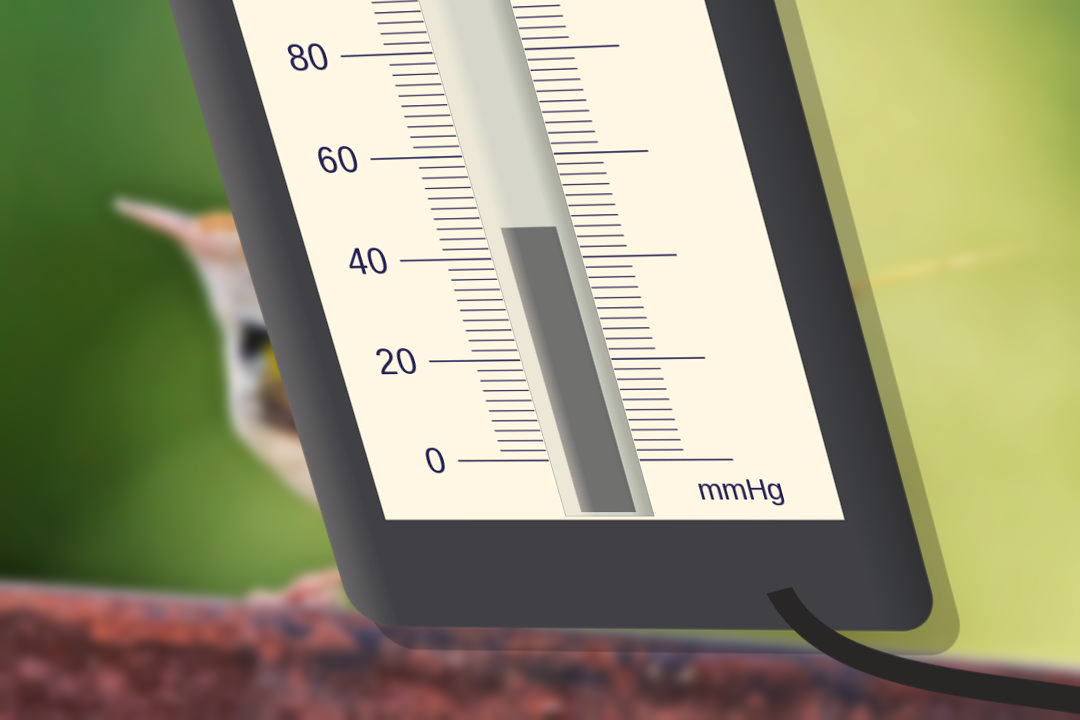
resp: 46,mmHg
